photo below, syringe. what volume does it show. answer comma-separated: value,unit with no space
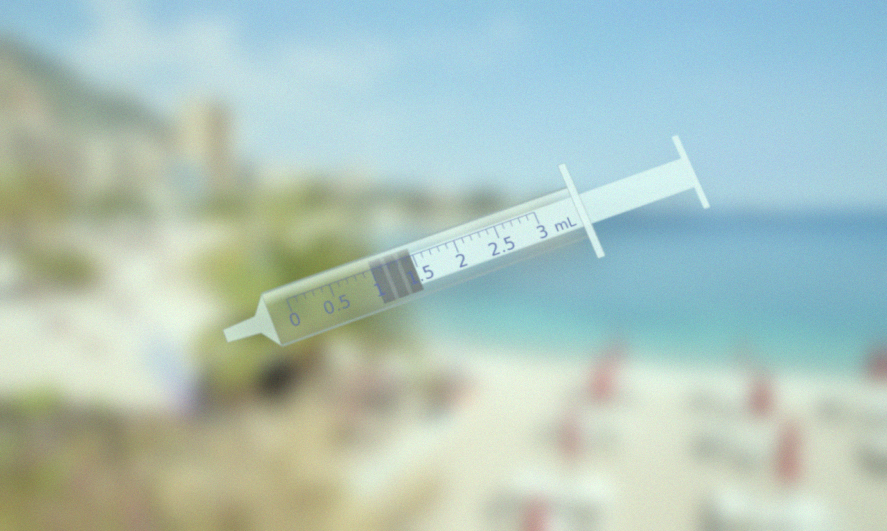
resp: 1,mL
